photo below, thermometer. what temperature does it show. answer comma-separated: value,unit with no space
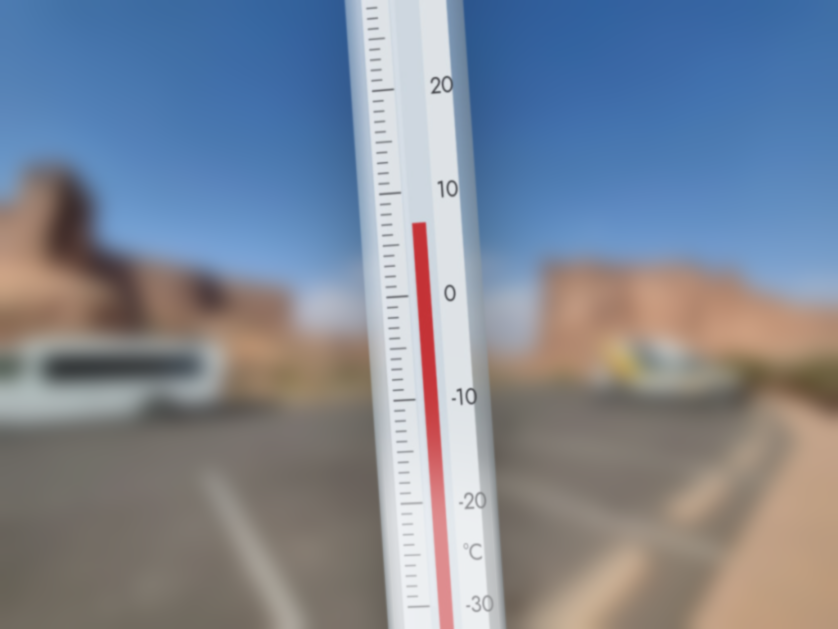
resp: 7,°C
